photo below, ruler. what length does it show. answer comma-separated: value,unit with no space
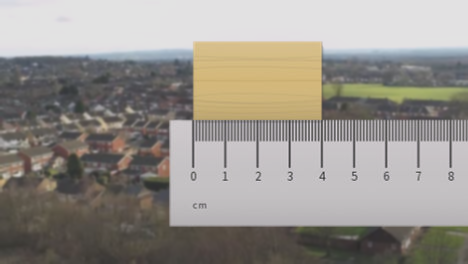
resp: 4,cm
